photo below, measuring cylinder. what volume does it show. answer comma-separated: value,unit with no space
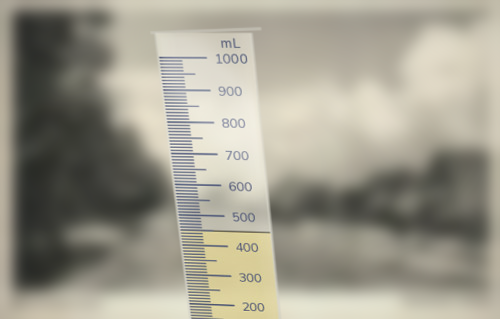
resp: 450,mL
